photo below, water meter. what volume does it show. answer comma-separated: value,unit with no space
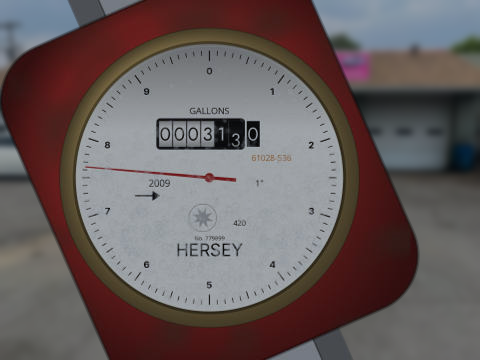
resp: 3127.6,gal
